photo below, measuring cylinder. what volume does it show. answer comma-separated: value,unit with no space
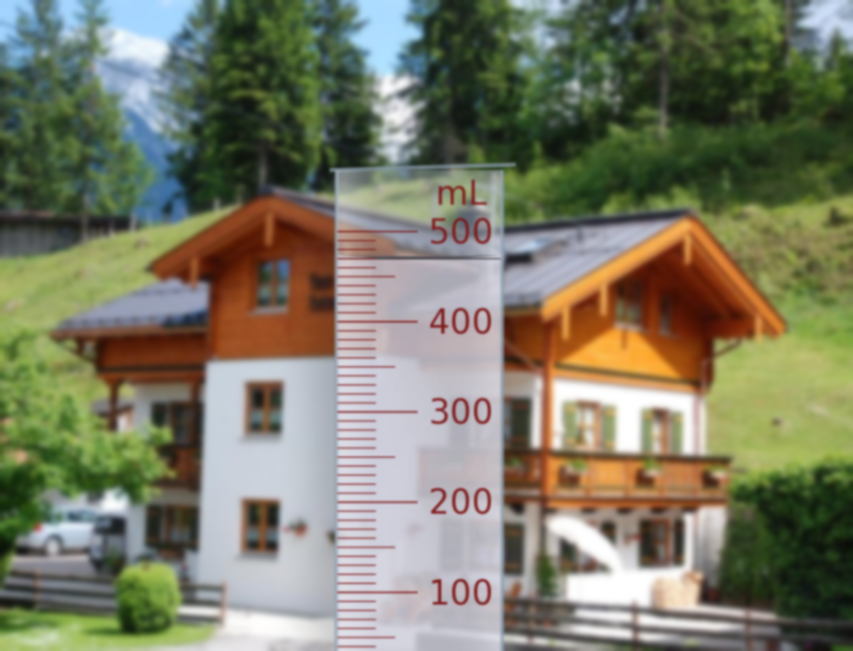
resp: 470,mL
